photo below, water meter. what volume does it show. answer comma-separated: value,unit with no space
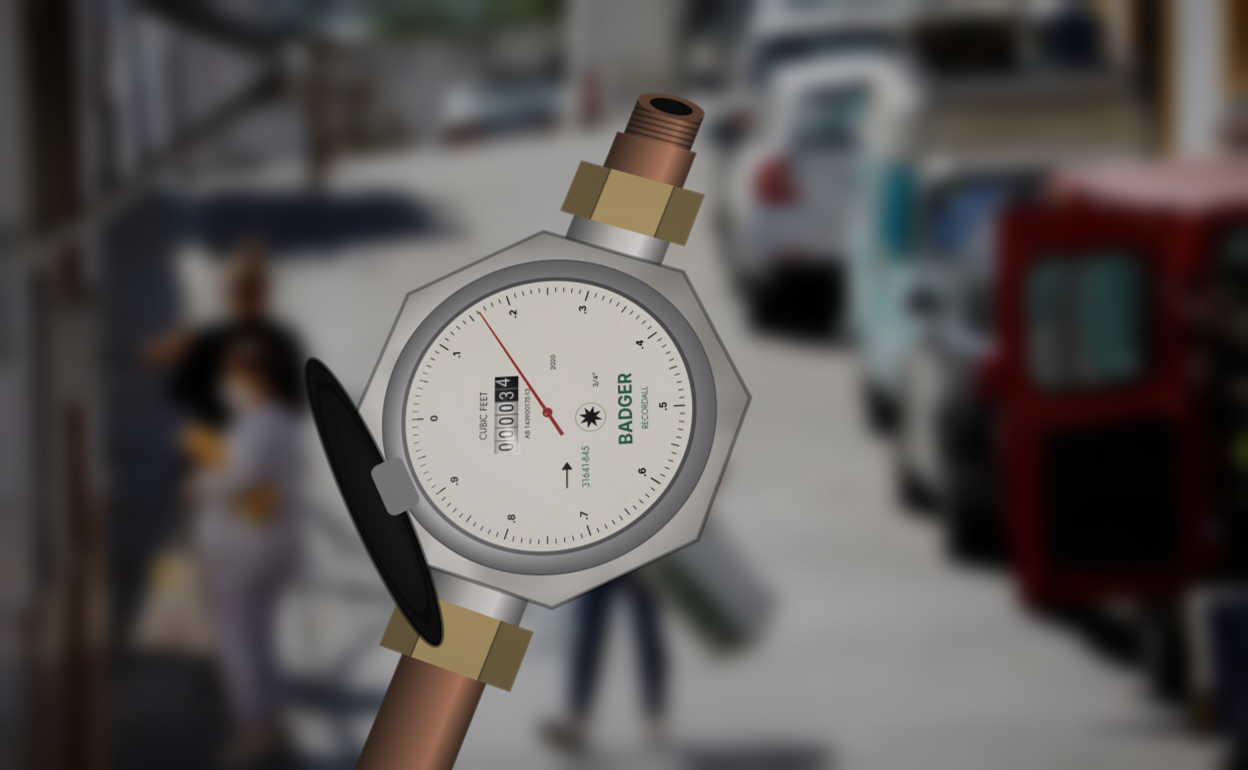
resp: 34.16,ft³
